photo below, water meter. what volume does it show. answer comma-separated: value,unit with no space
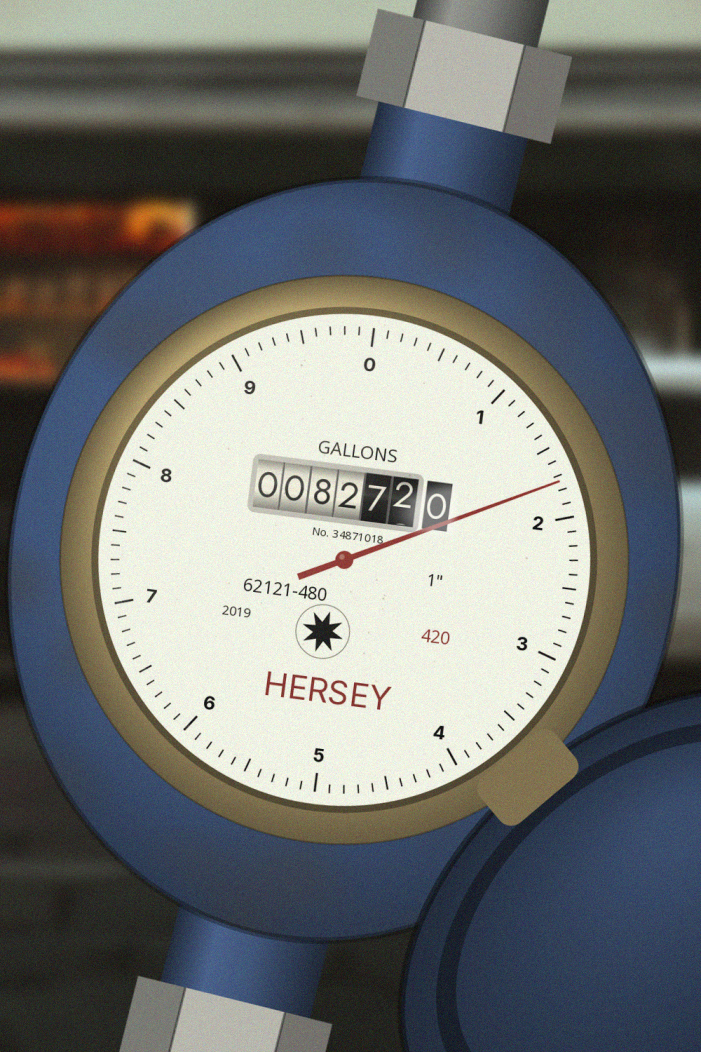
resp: 82721.7,gal
